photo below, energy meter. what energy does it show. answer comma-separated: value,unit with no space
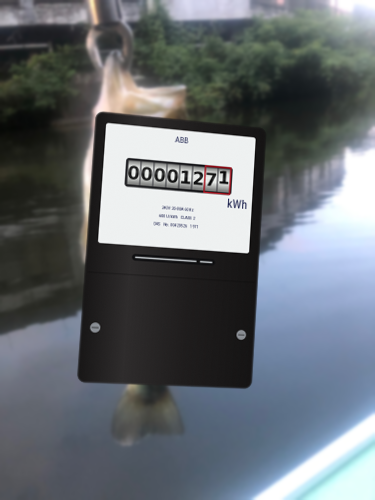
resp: 12.71,kWh
